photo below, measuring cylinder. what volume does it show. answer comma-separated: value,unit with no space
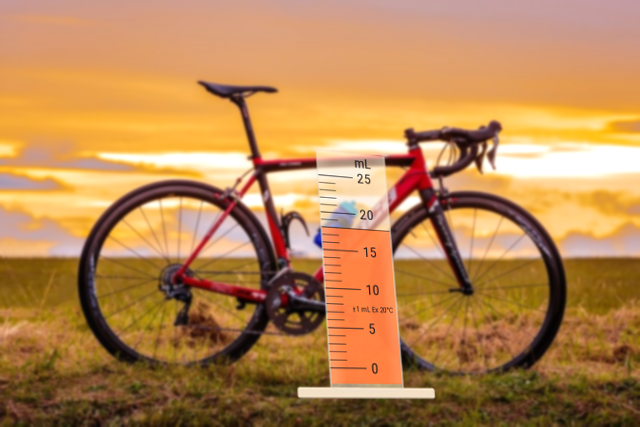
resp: 18,mL
